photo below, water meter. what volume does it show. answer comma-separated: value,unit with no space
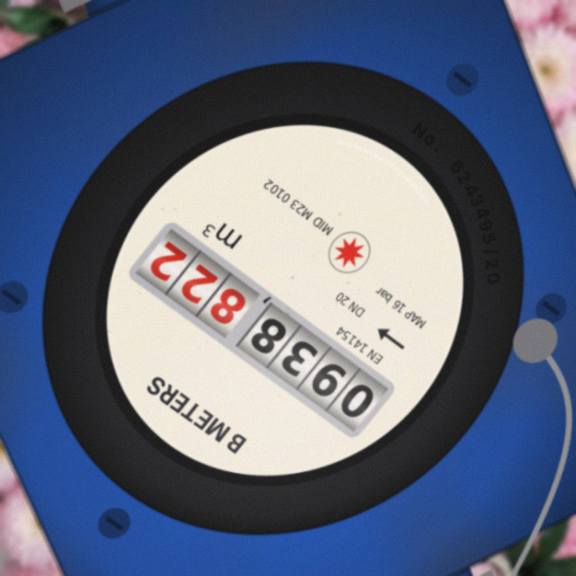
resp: 938.822,m³
